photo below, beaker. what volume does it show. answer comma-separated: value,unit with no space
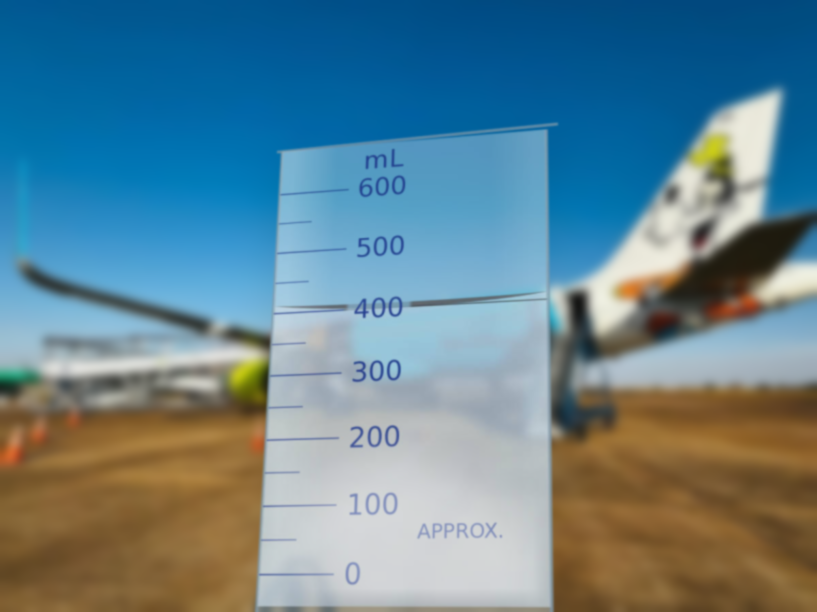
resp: 400,mL
